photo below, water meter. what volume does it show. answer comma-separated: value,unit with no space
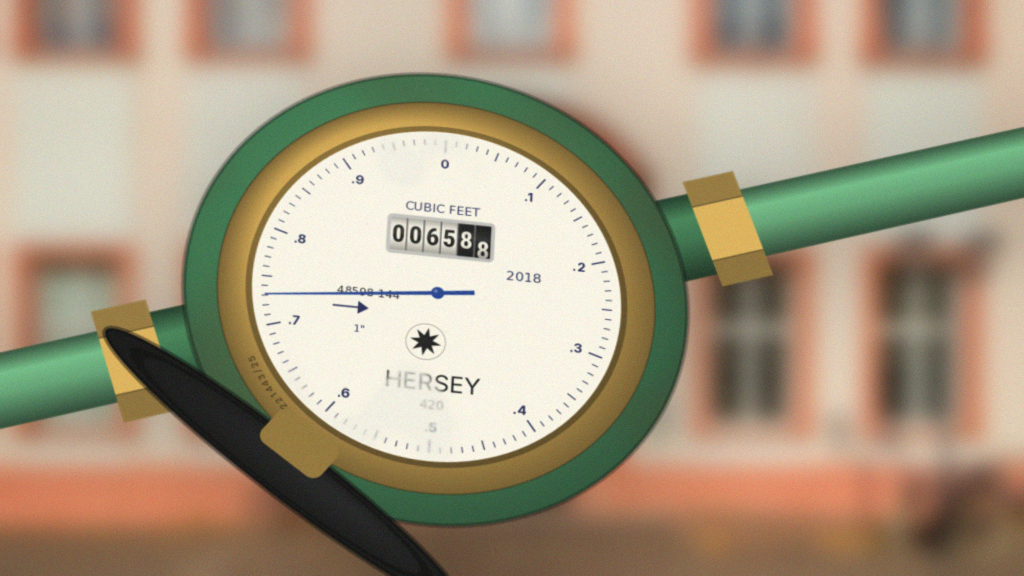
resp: 6587.73,ft³
